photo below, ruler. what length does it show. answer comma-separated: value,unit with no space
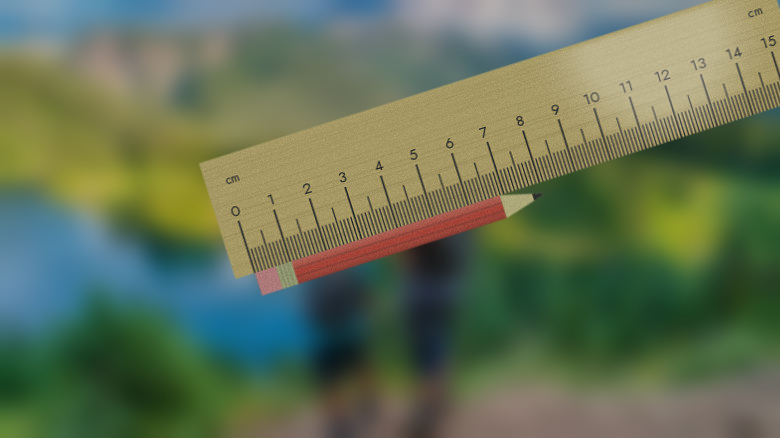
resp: 8,cm
